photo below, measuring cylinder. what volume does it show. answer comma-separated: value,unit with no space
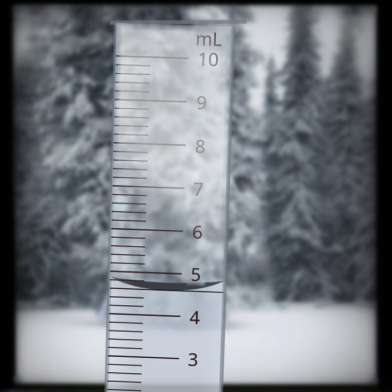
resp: 4.6,mL
